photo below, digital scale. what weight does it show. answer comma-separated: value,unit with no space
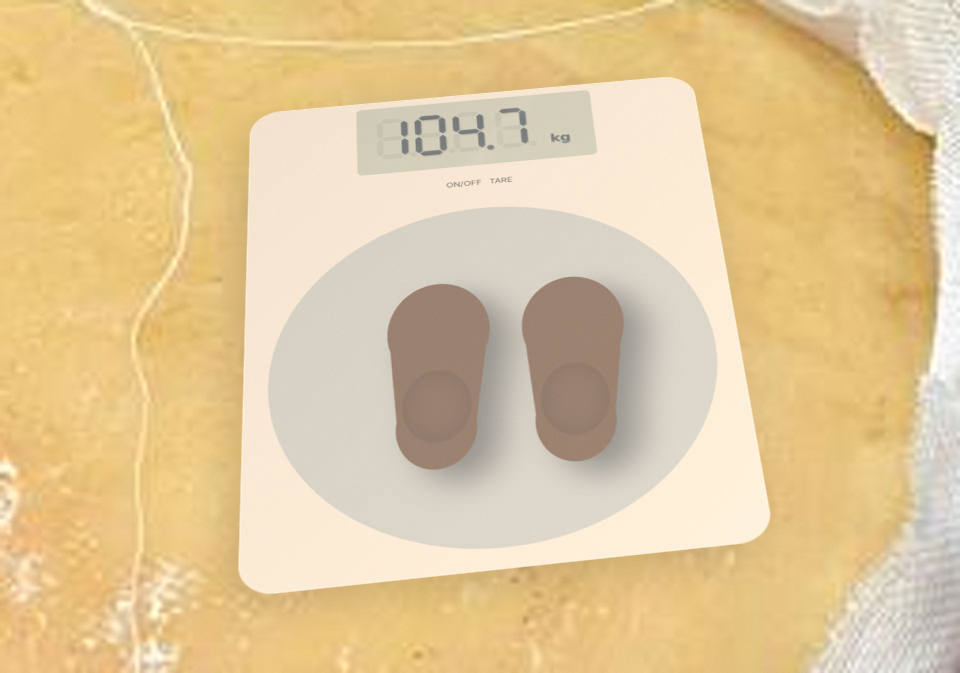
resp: 104.7,kg
